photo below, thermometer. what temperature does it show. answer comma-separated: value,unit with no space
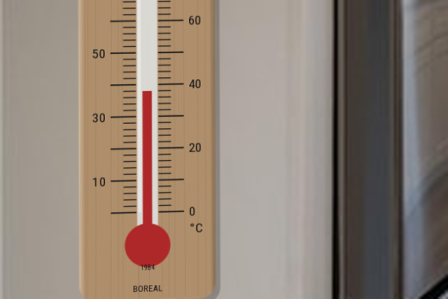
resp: 38,°C
